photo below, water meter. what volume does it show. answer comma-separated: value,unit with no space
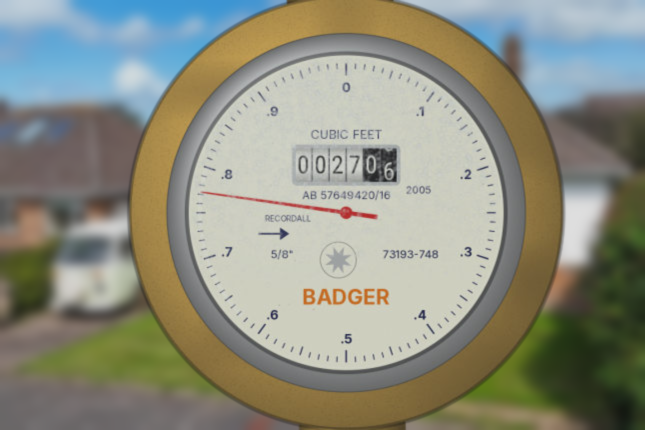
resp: 2705.77,ft³
